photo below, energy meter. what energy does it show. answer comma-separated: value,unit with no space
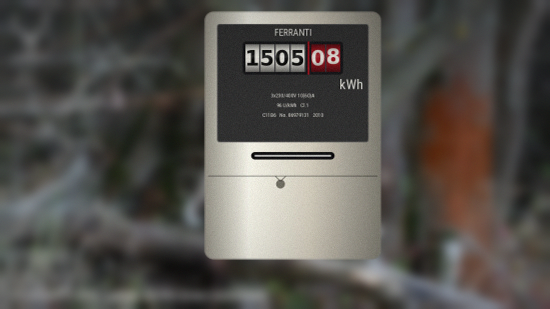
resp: 1505.08,kWh
